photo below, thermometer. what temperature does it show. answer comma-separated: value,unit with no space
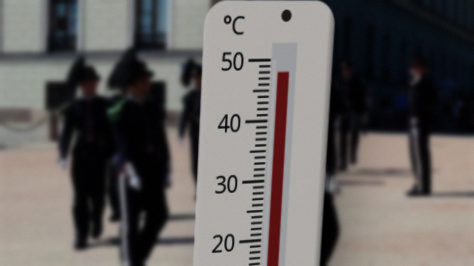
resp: 48,°C
